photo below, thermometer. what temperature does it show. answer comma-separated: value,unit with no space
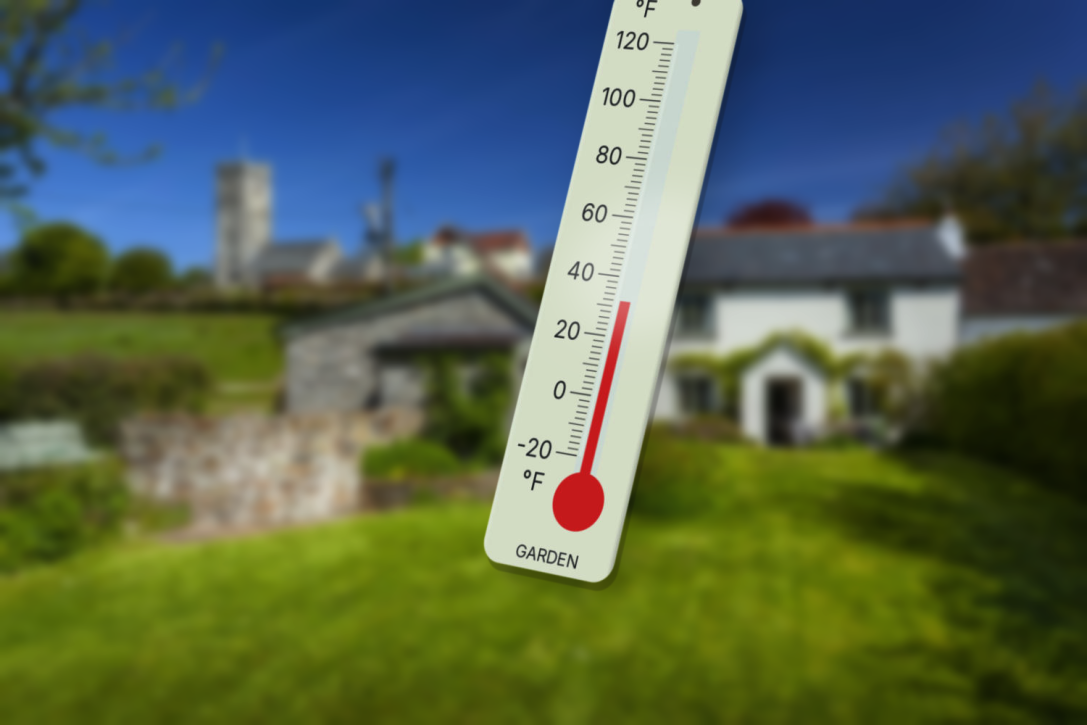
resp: 32,°F
